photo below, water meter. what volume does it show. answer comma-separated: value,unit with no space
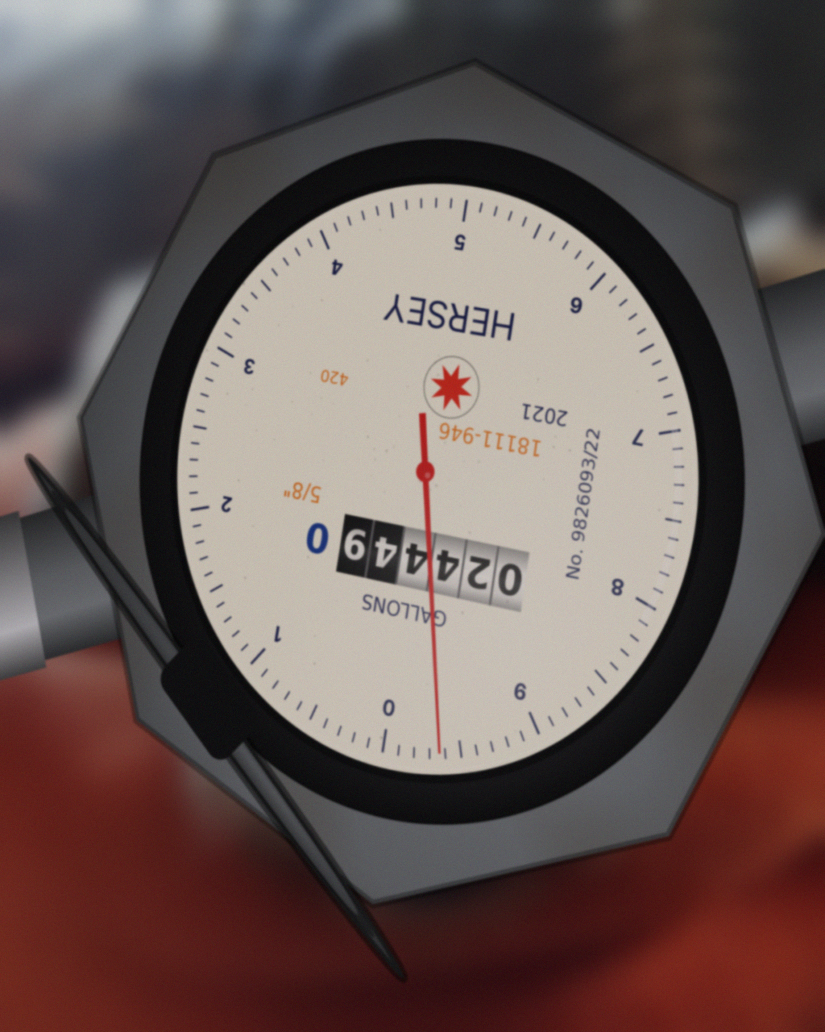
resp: 244489.6,gal
